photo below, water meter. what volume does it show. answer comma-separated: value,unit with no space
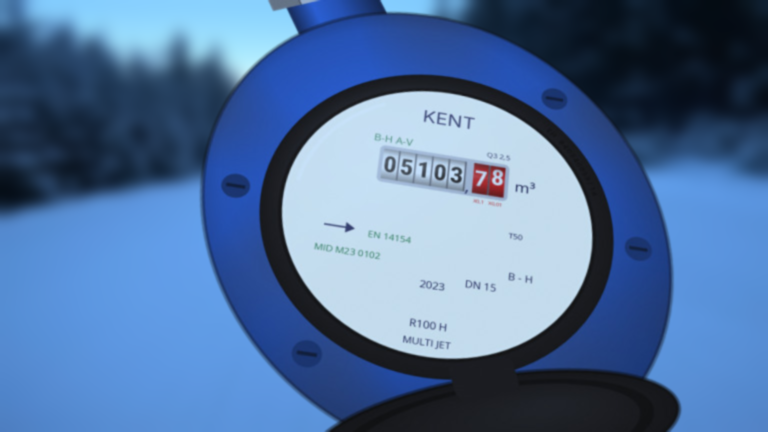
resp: 5103.78,m³
